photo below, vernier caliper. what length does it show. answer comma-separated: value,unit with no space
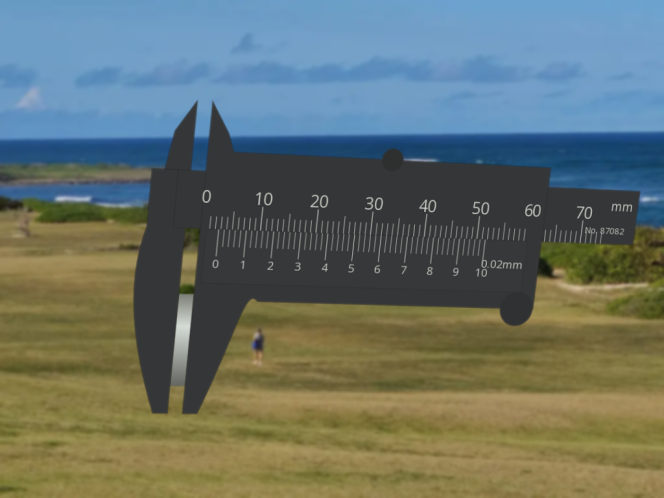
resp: 2.6,mm
